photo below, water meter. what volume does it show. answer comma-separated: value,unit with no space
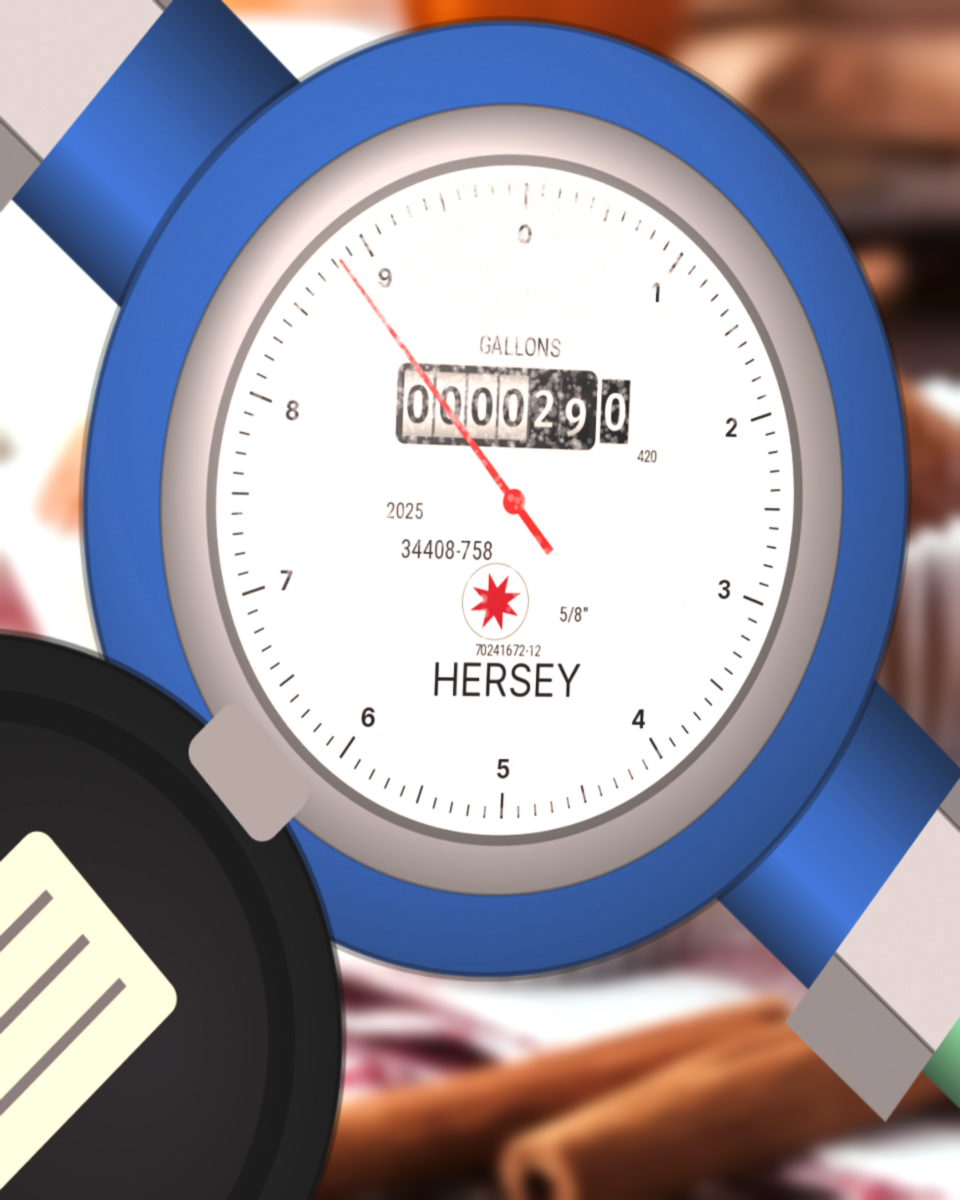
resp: 288.8,gal
